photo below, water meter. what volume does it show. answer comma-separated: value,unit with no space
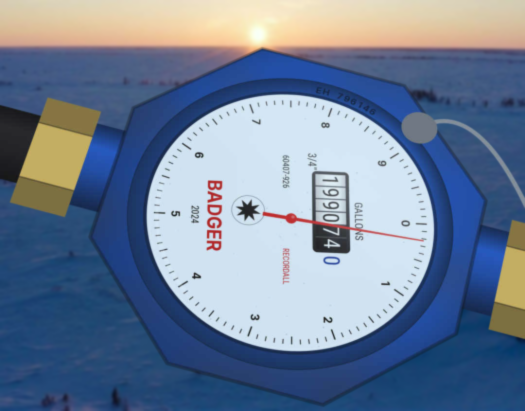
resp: 1990740.2,gal
